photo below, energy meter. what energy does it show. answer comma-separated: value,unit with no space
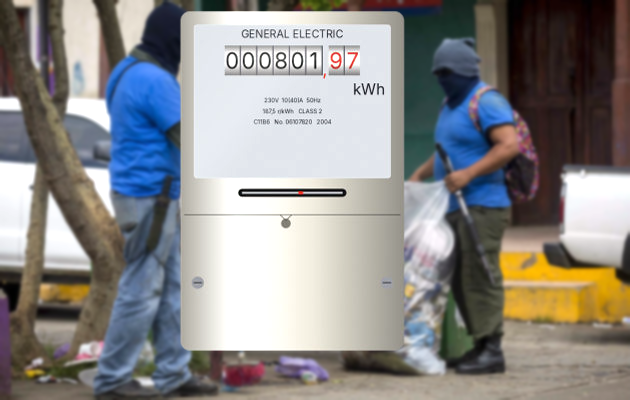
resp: 801.97,kWh
